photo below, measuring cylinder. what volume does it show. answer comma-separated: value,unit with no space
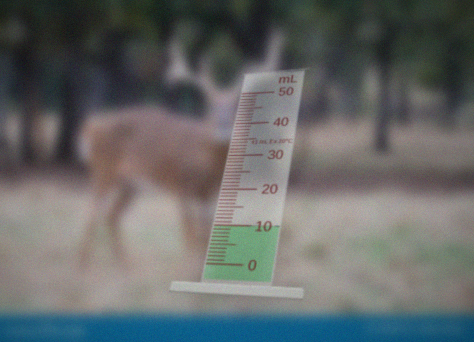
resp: 10,mL
